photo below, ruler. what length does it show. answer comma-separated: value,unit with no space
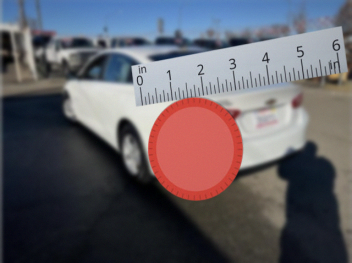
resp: 3,in
